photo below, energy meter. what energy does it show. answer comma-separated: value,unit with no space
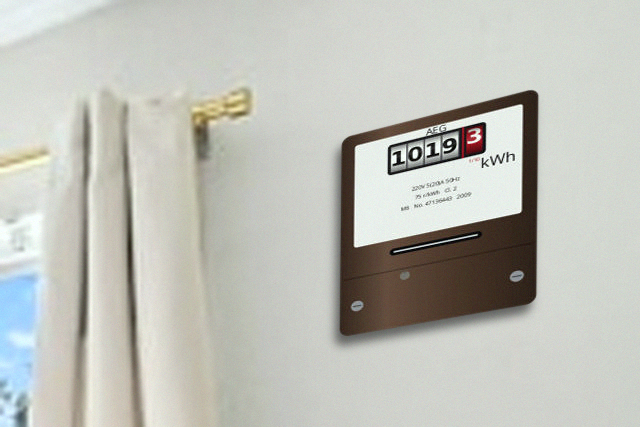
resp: 1019.3,kWh
